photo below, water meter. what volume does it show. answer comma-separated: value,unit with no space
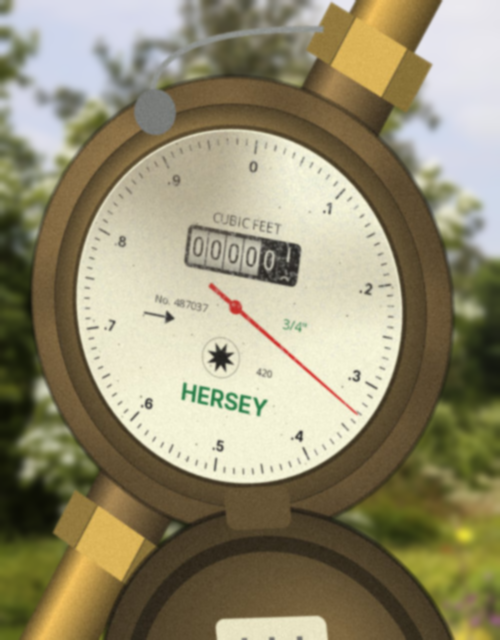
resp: 1.33,ft³
